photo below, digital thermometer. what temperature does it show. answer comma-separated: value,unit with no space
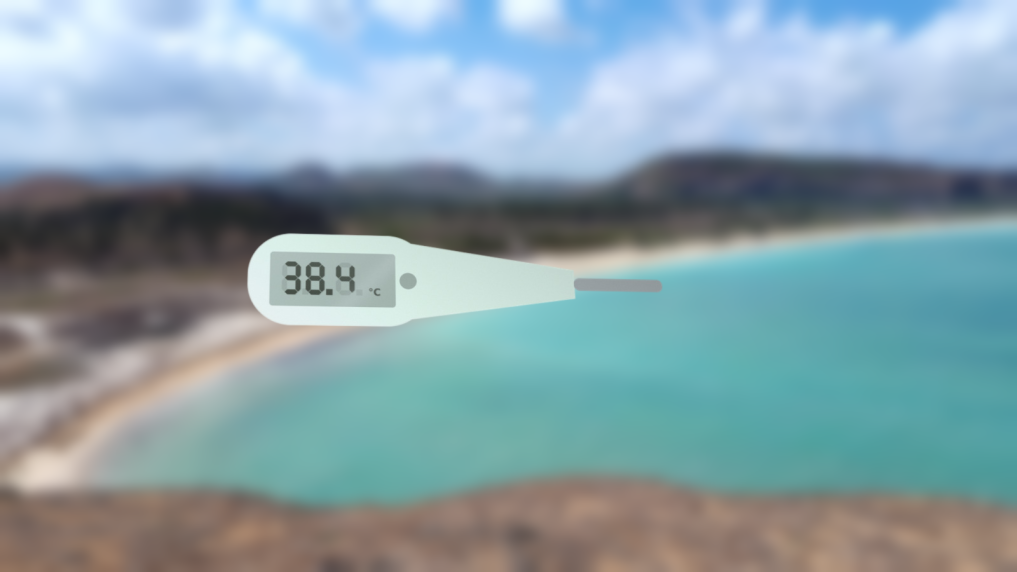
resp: 38.4,°C
